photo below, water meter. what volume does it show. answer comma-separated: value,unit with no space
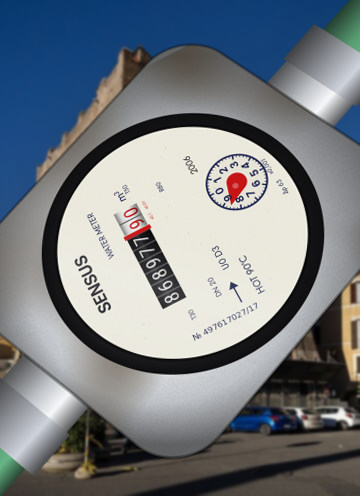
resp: 868977.898,m³
